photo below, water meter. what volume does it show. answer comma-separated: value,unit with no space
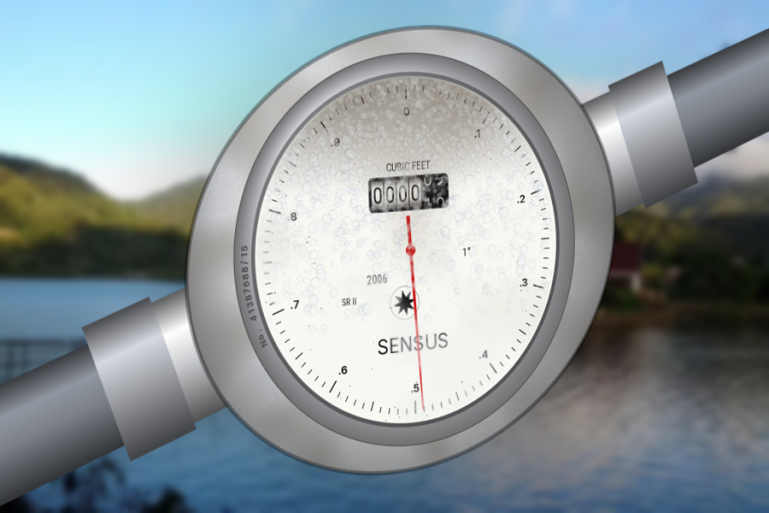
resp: 9.49,ft³
